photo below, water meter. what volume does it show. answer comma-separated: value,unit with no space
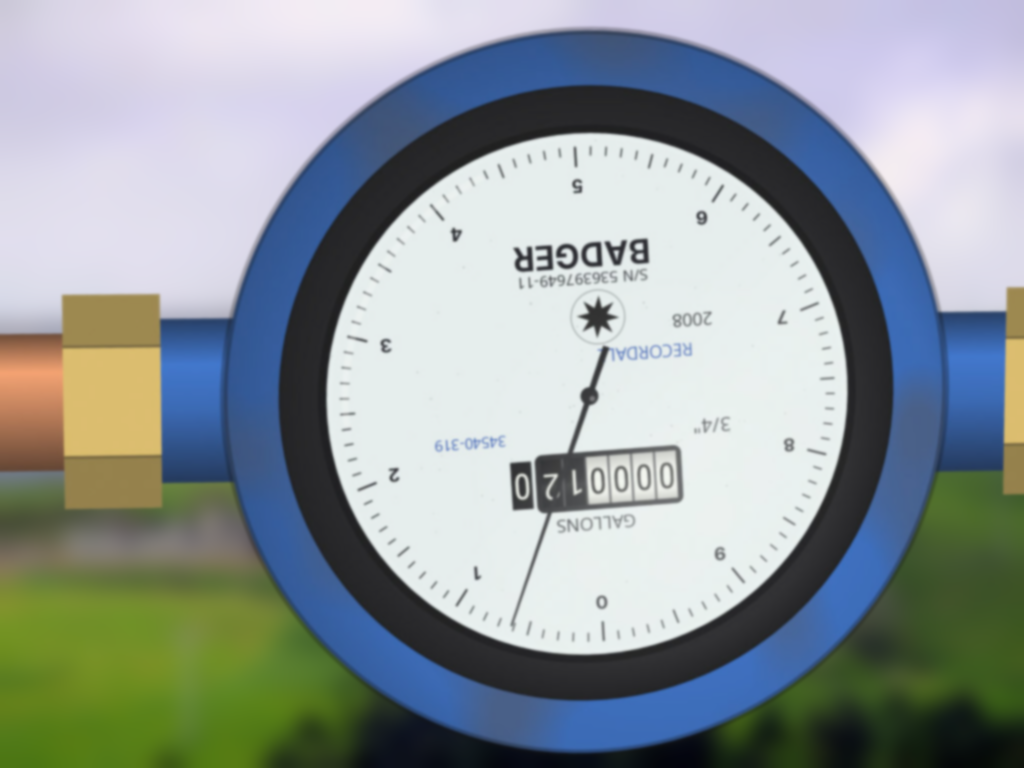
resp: 120.6,gal
